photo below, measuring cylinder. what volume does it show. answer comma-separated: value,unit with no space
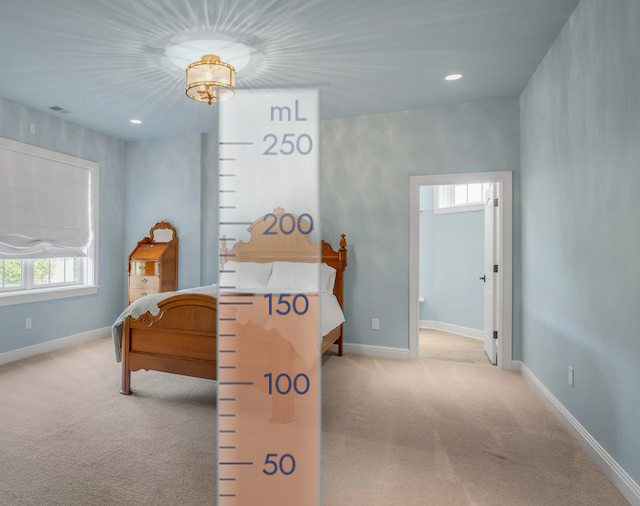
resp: 155,mL
